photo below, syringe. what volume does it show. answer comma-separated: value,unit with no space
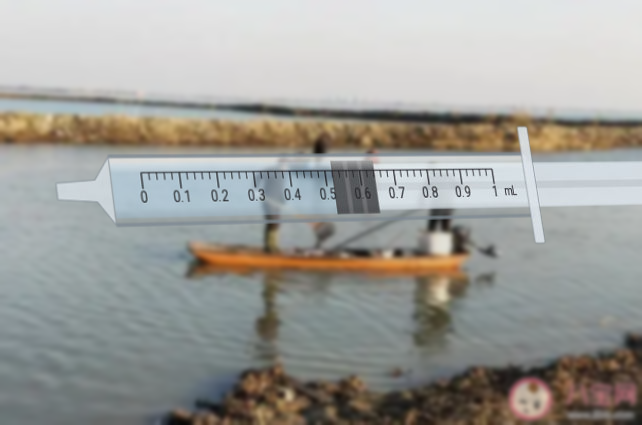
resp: 0.52,mL
